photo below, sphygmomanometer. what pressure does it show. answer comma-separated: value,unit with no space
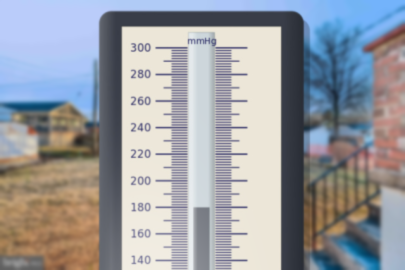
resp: 180,mmHg
